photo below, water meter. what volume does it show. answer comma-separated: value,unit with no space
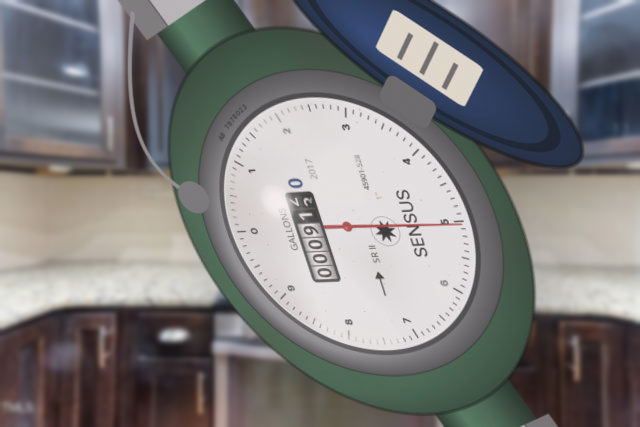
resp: 9125.0,gal
